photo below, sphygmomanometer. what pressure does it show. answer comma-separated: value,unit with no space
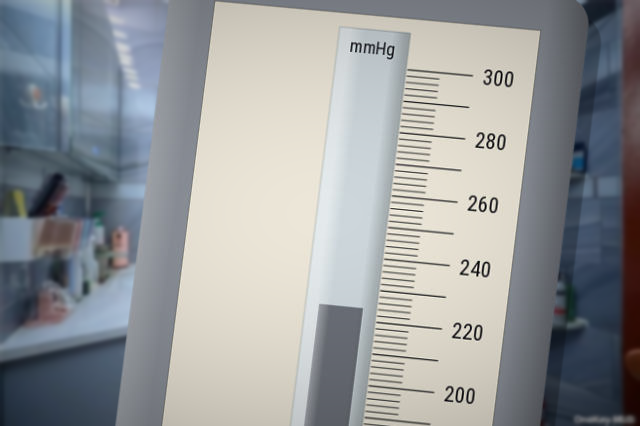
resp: 224,mmHg
